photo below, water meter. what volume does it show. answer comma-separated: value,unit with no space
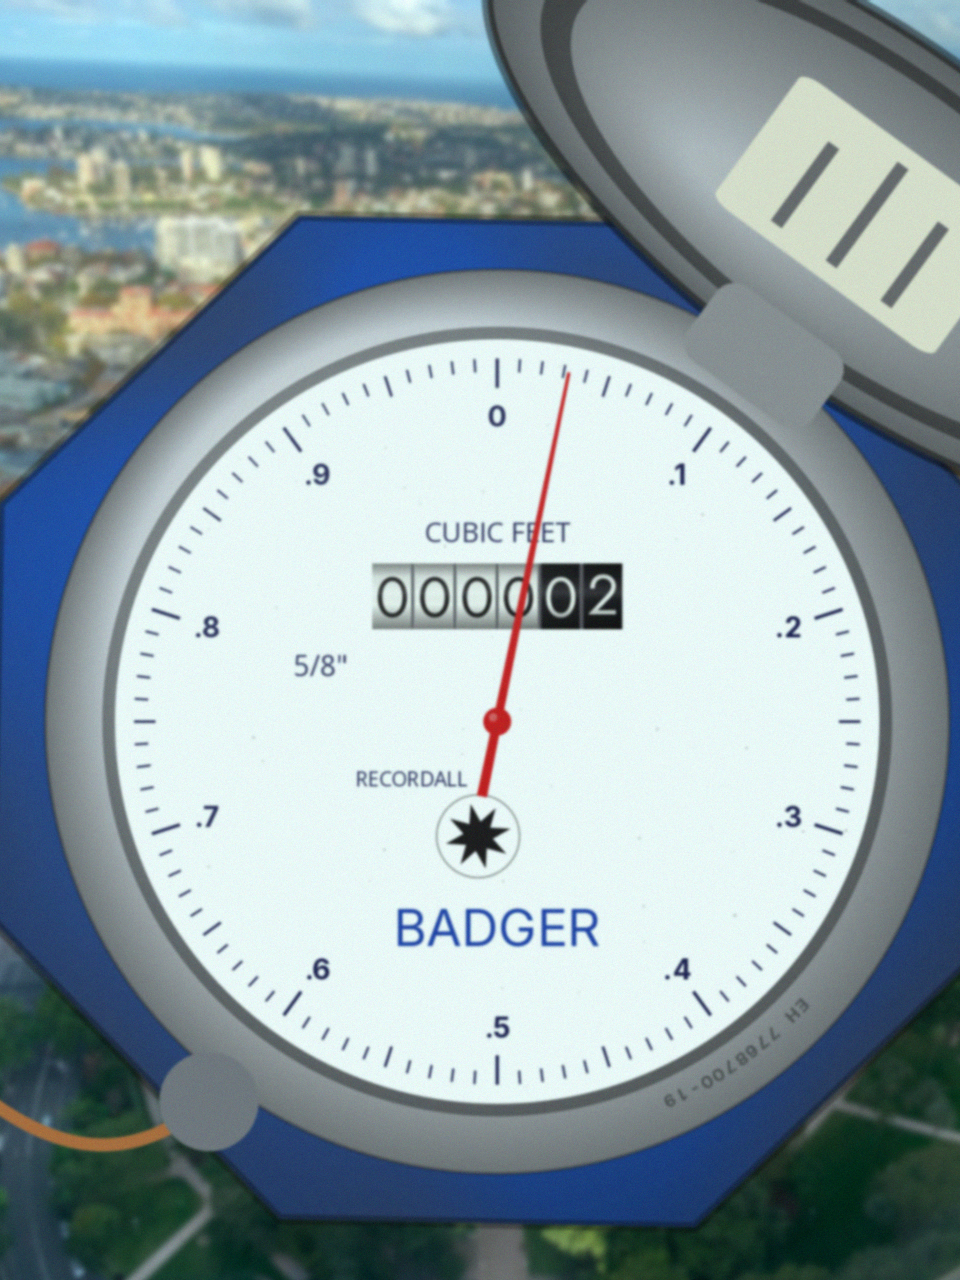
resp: 2.03,ft³
